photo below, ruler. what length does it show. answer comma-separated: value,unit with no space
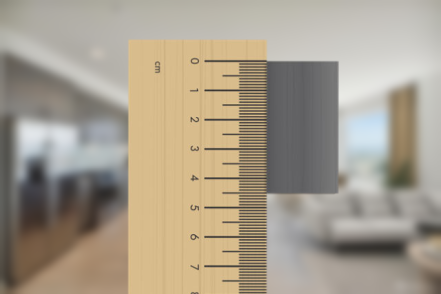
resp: 4.5,cm
